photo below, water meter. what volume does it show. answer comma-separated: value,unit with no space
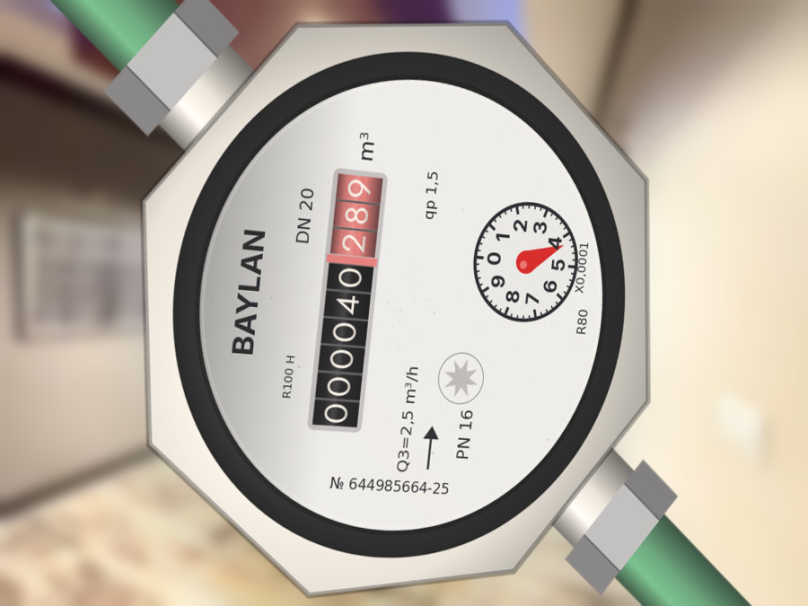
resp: 40.2894,m³
